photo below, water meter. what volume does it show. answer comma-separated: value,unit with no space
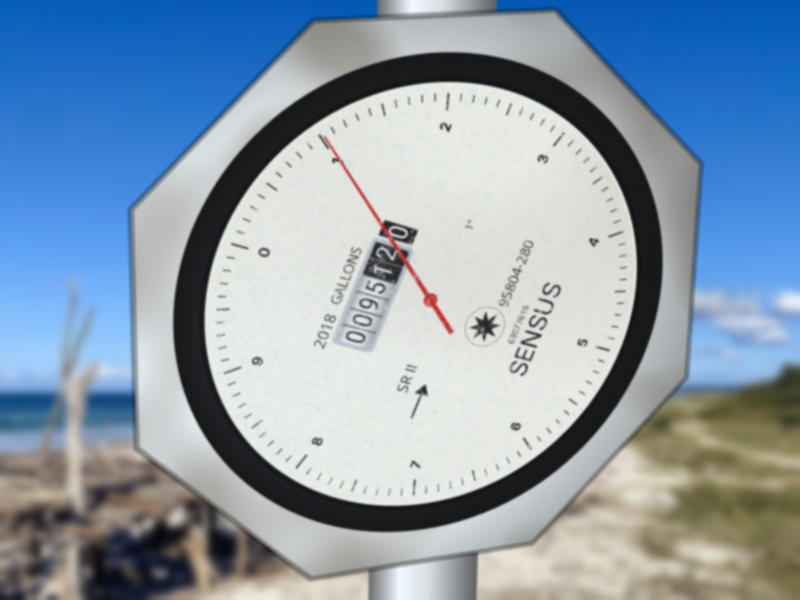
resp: 95121.0,gal
